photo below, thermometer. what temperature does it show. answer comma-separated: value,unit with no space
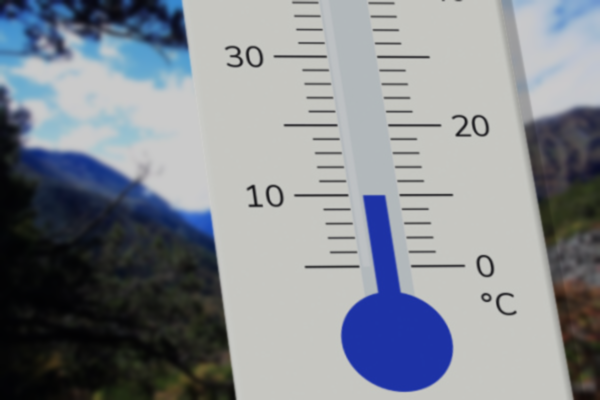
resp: 10,°C
